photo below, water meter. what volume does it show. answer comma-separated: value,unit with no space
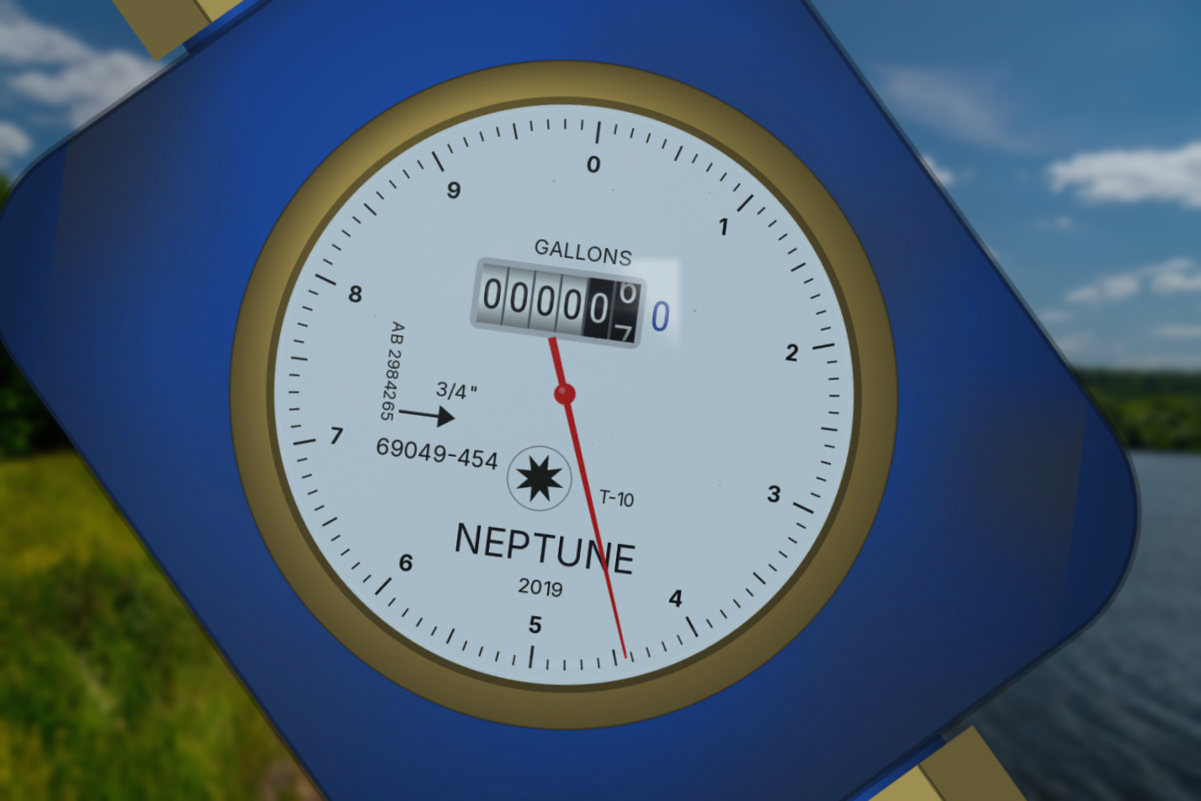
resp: 64.4,gal
